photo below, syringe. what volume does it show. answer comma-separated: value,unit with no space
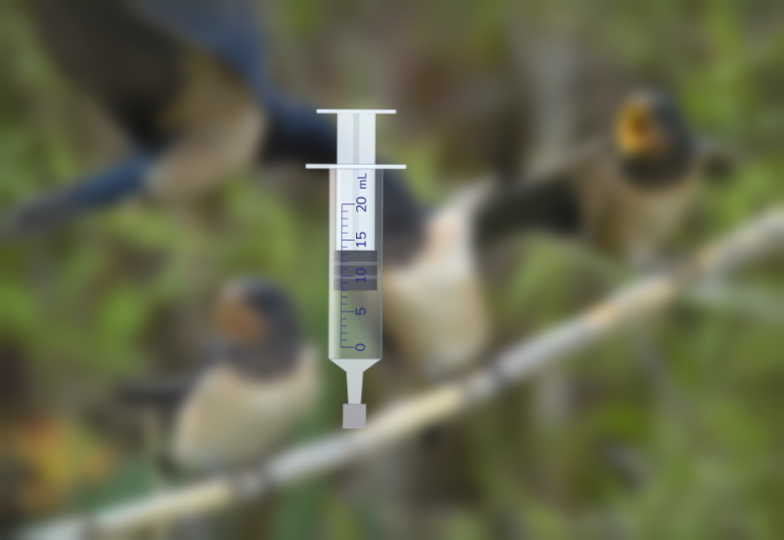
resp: 8,mL
